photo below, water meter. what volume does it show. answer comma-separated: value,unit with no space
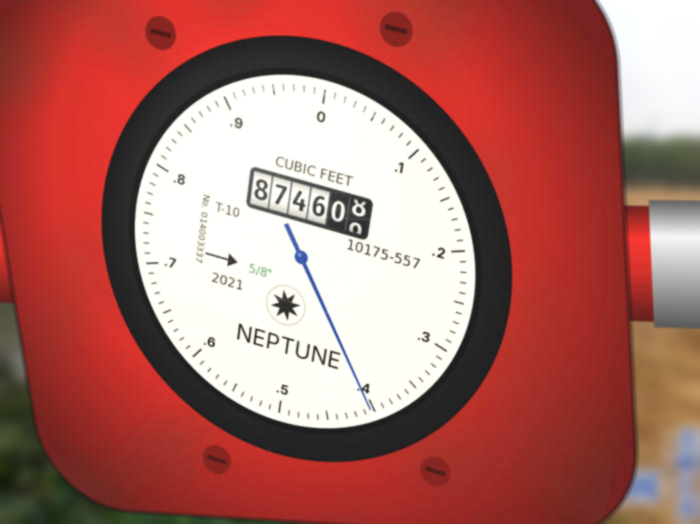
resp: 874608.40,ft³
